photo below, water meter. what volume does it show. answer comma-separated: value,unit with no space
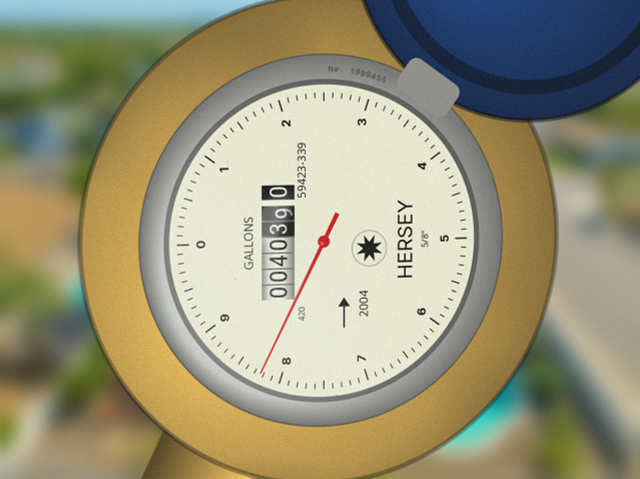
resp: 40388.2,gal
